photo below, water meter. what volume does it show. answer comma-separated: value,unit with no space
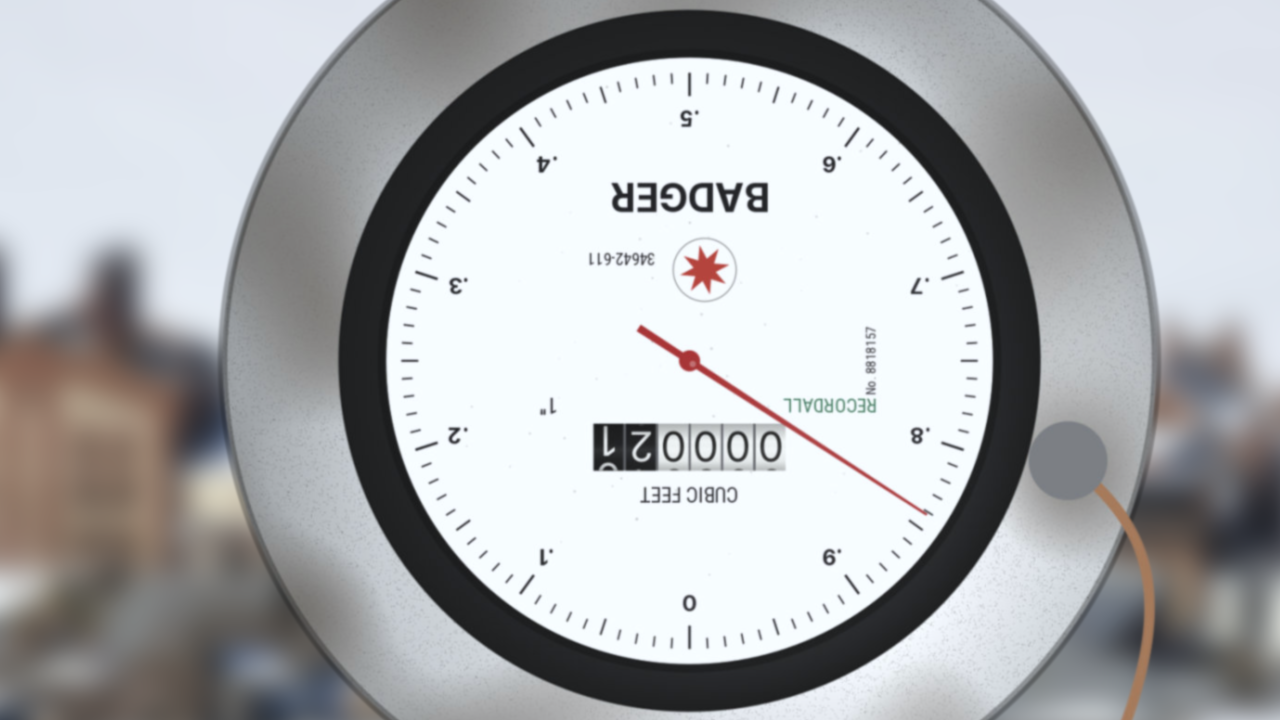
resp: 20.84,ft³
